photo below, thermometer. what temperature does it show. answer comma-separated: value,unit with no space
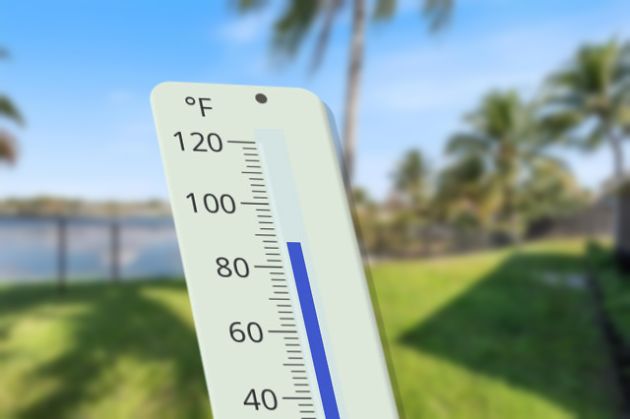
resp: 88,°F
